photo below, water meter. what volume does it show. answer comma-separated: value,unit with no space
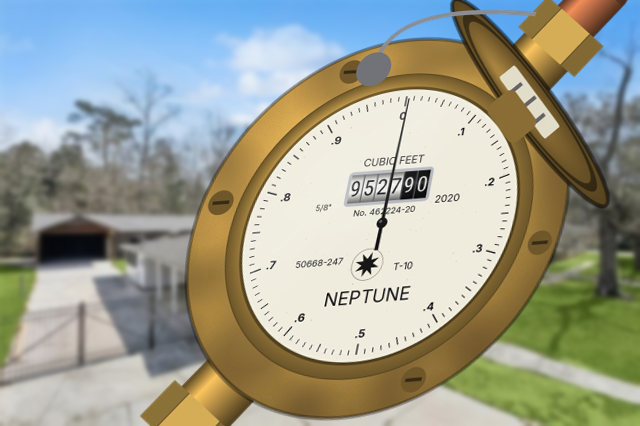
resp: 952790.00,ft³
